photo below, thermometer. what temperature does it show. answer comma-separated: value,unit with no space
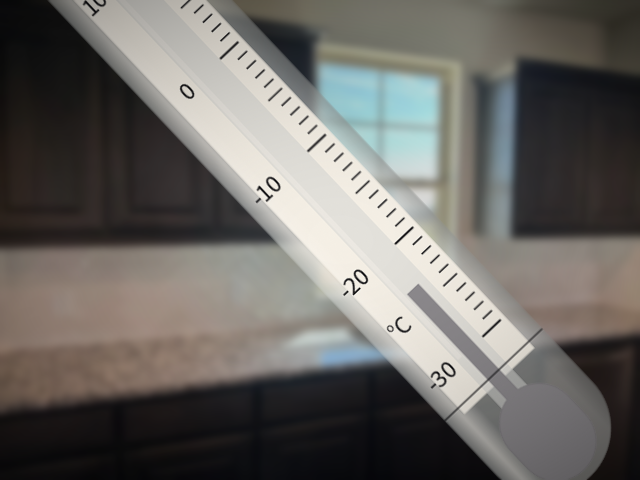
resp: -23.5,°C
